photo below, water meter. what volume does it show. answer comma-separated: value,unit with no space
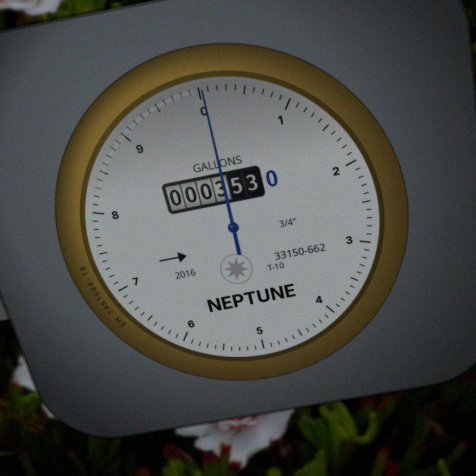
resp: 3530.0,gal
